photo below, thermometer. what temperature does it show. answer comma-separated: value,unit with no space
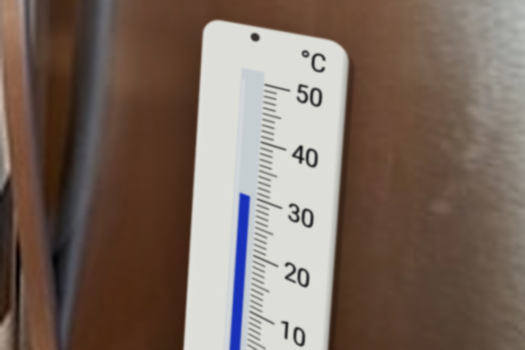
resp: 30,°C
